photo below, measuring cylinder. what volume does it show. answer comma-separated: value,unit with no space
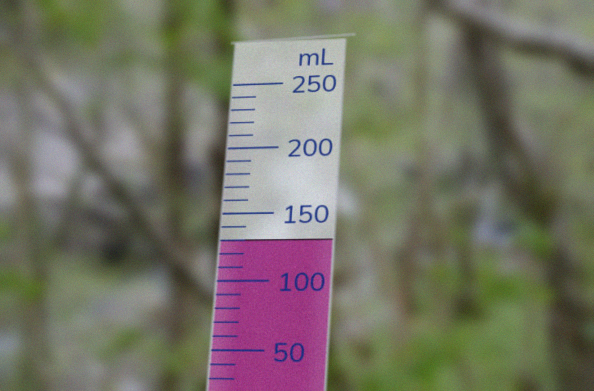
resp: 130,mL
